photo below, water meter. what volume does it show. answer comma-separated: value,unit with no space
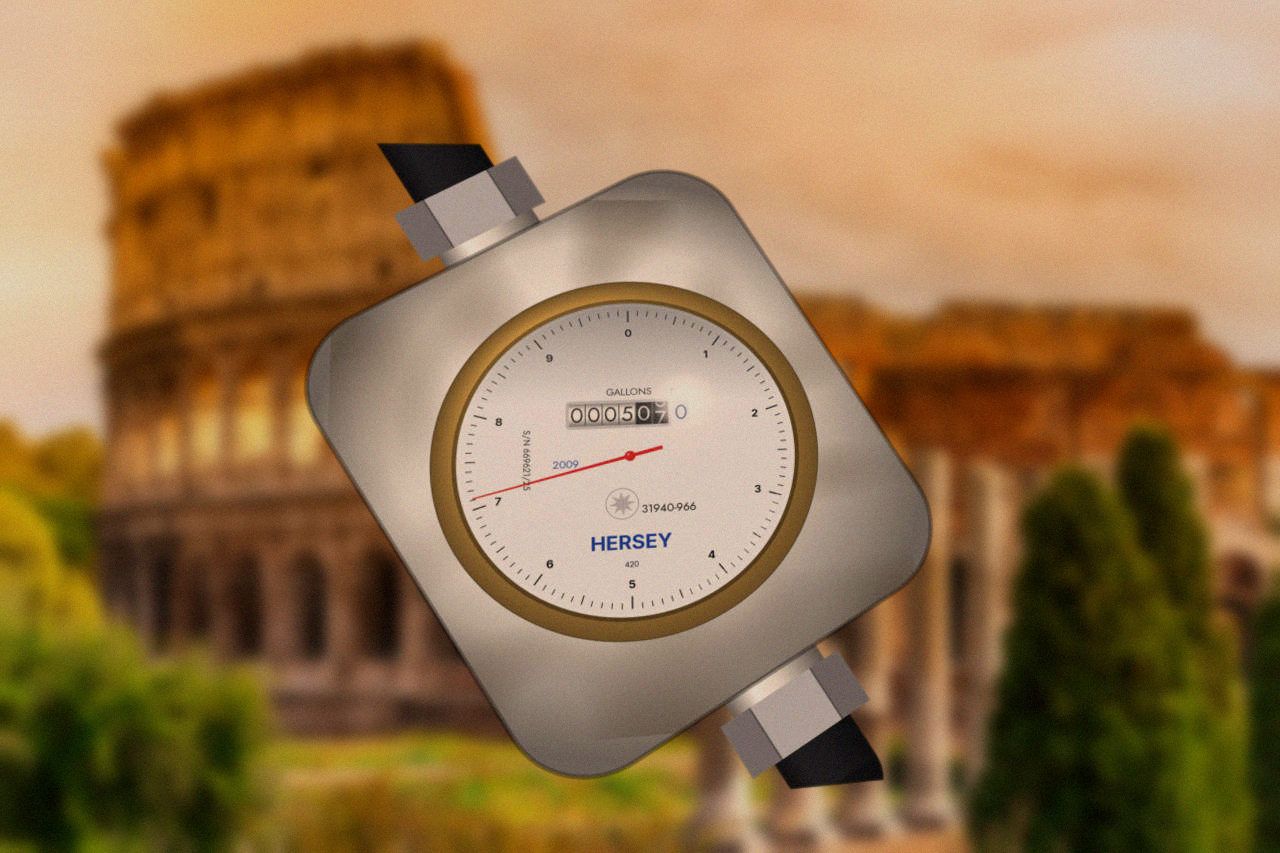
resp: 5067.1,gal
